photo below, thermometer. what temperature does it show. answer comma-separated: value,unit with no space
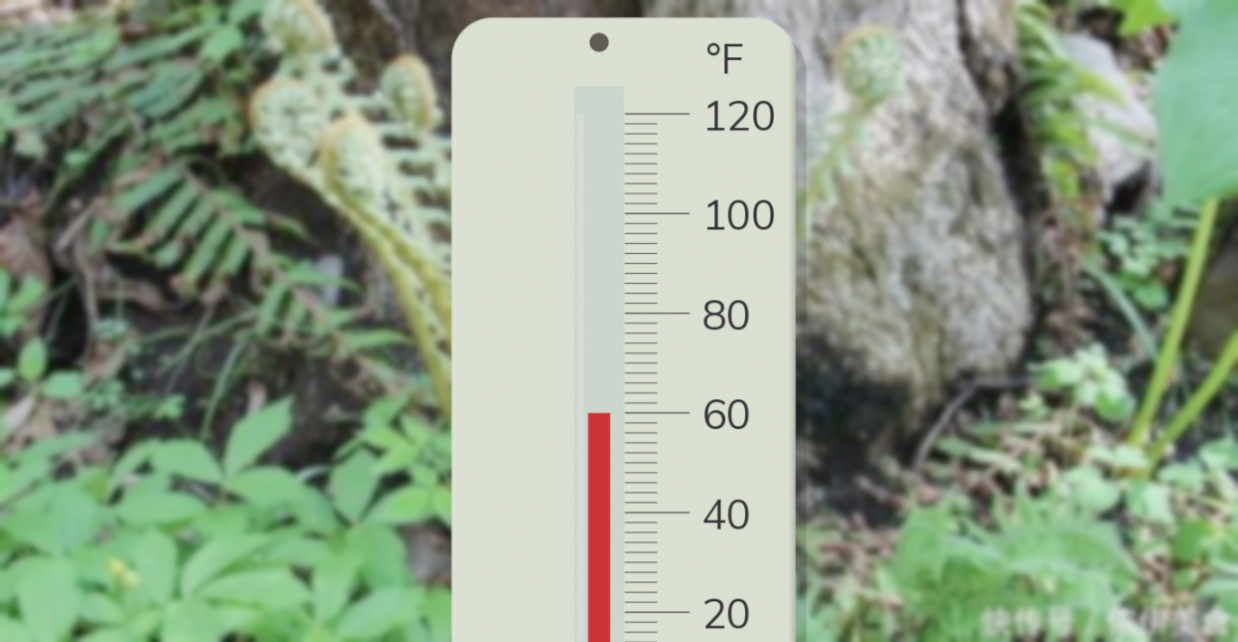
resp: 60,°F
